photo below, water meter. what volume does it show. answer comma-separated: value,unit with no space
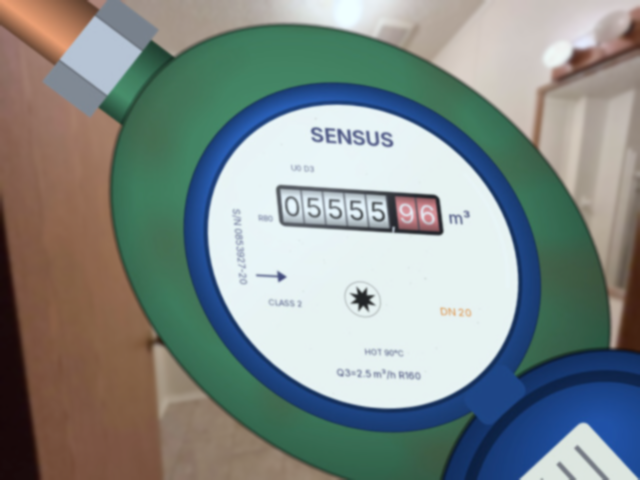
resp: 5555.96,m³
